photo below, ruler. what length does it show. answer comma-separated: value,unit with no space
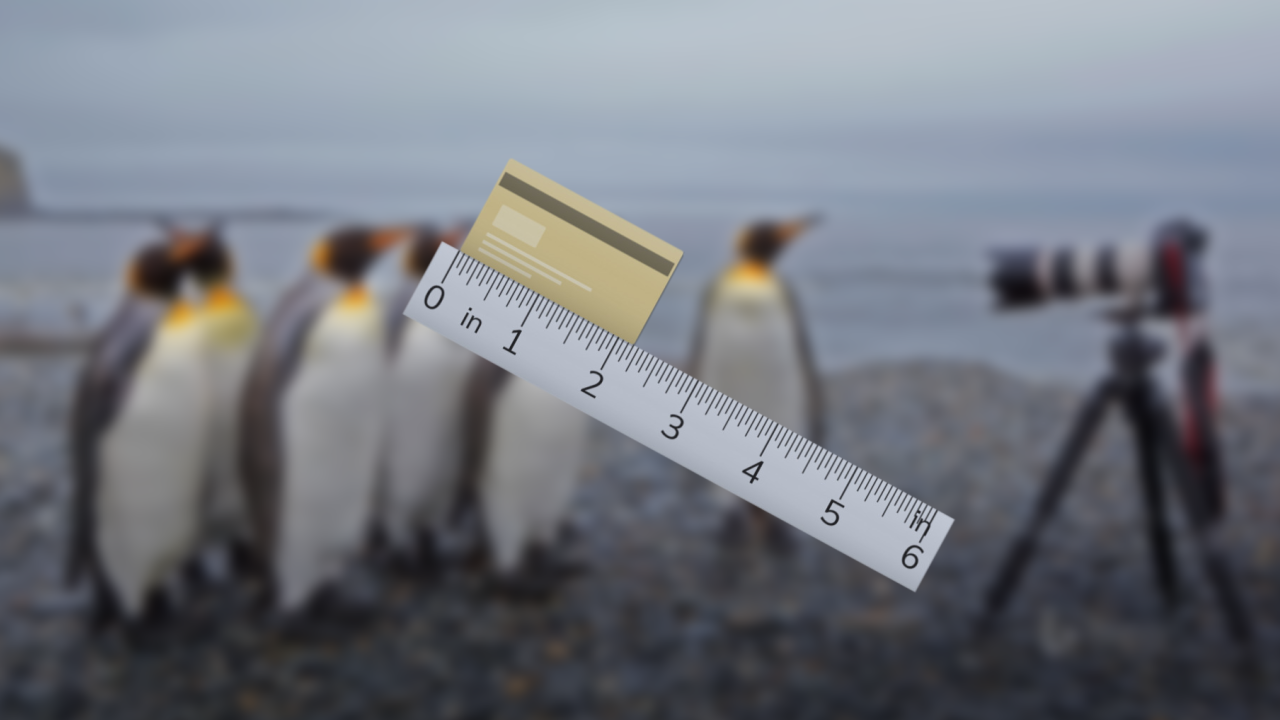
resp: 2.1875,in
